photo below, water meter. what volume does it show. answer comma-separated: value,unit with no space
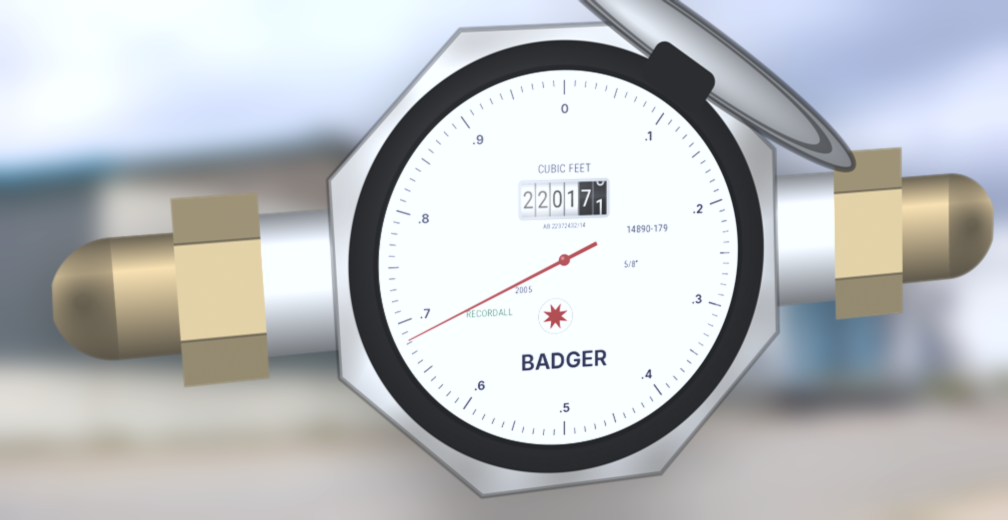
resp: 220170.68,ft³
